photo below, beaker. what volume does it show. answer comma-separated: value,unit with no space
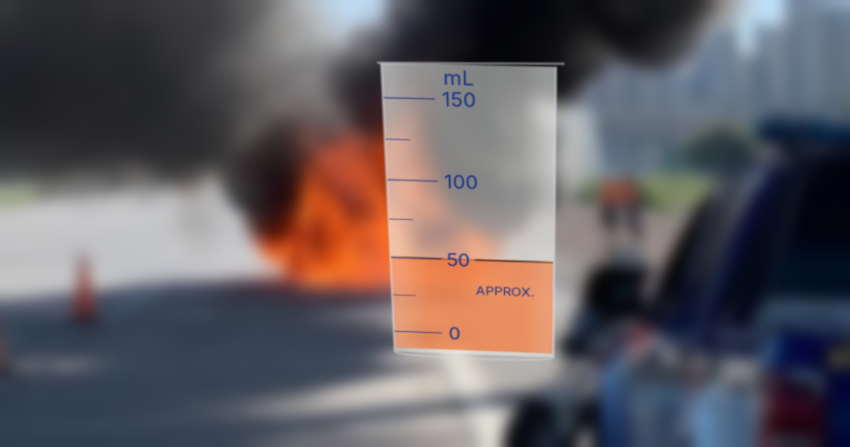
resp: 50,mL
